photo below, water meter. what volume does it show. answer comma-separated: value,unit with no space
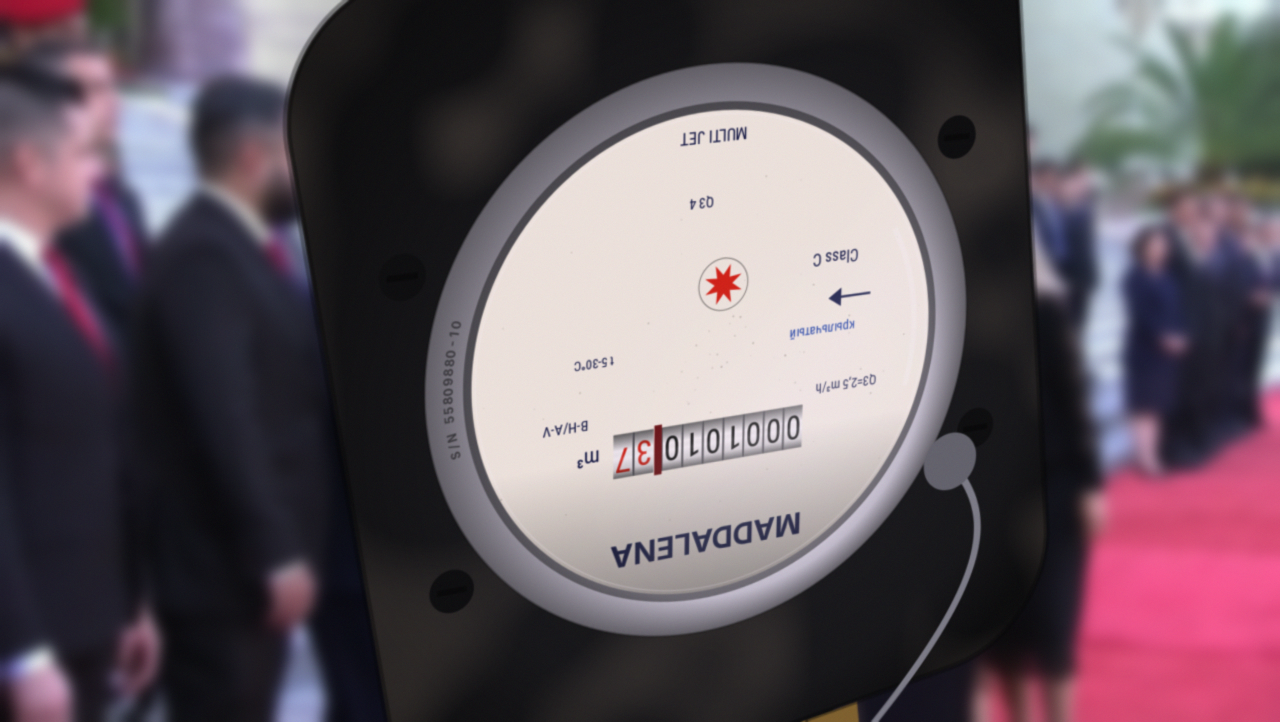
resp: 1010.37,m³
